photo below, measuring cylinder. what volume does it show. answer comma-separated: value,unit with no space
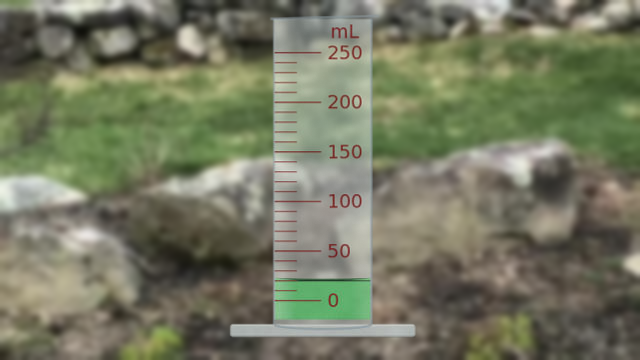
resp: 20,mL
